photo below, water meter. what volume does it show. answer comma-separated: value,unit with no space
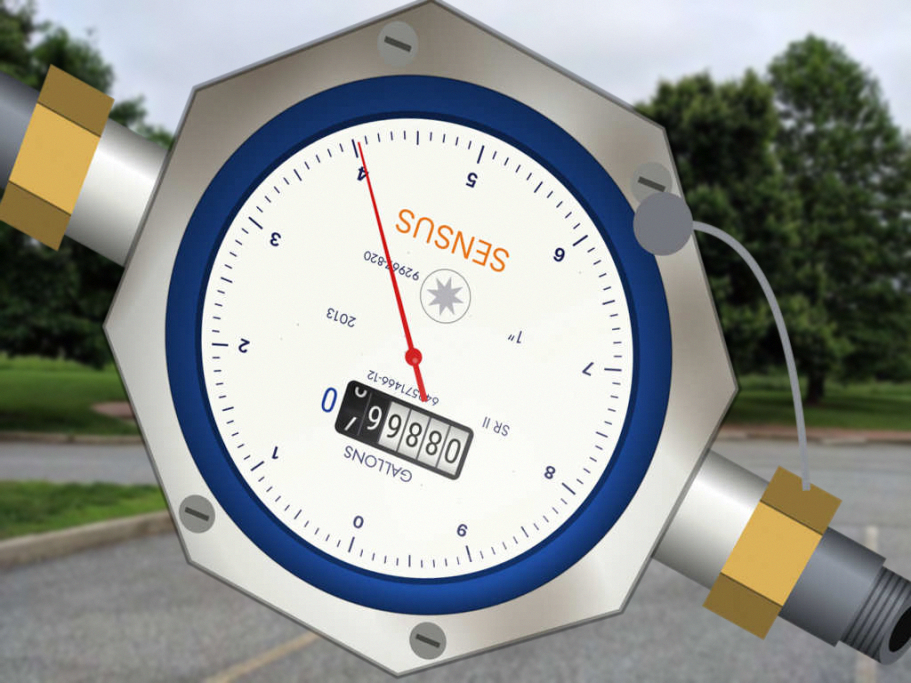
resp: 886674.0,gal
